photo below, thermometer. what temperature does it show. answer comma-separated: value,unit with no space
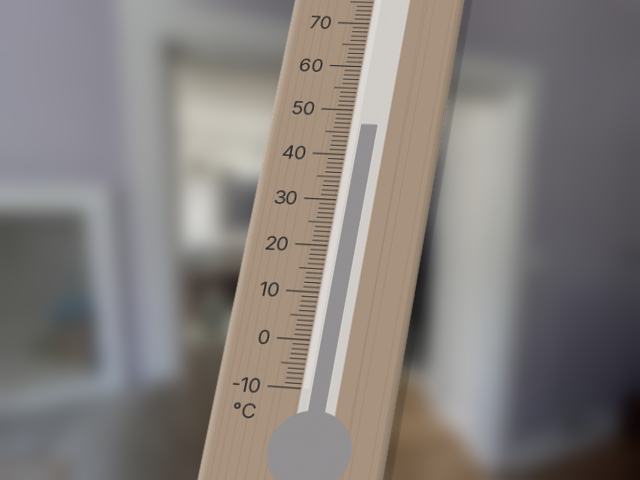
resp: 47,°C
